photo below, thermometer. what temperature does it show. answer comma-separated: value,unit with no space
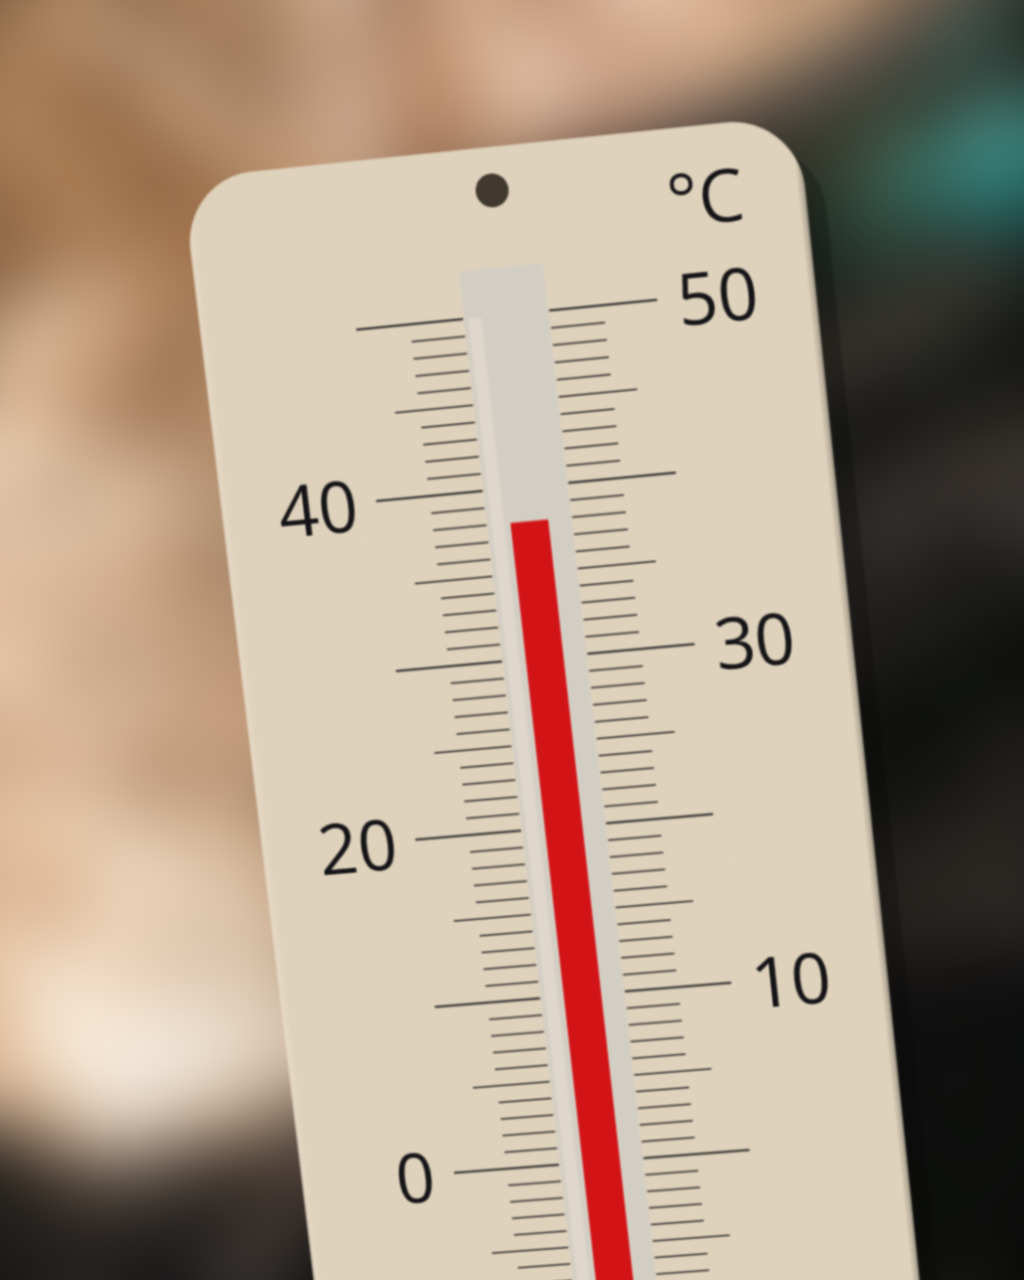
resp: 38,°C
